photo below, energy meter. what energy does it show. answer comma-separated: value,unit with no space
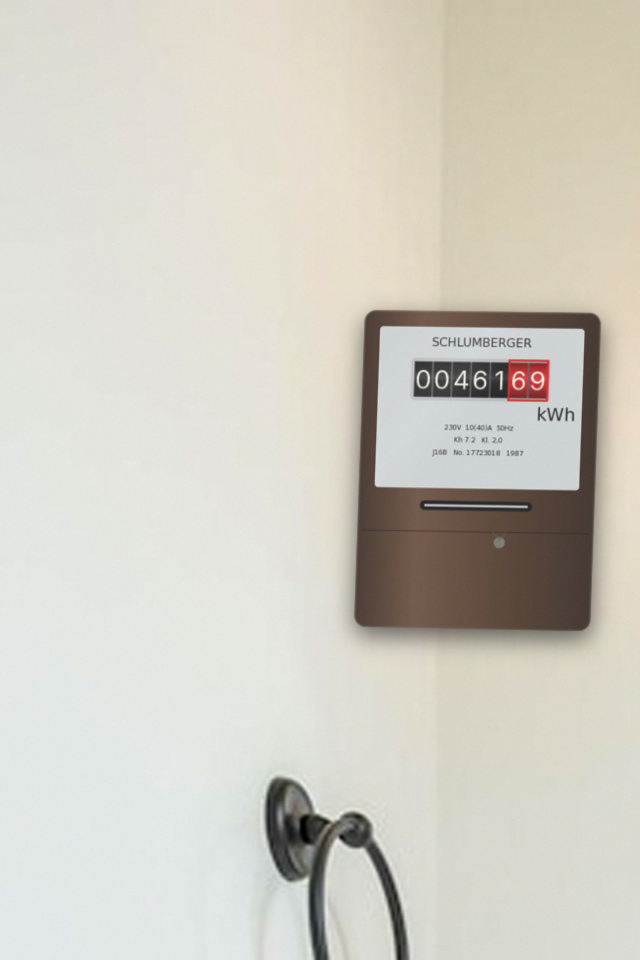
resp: 461.69,kWh
